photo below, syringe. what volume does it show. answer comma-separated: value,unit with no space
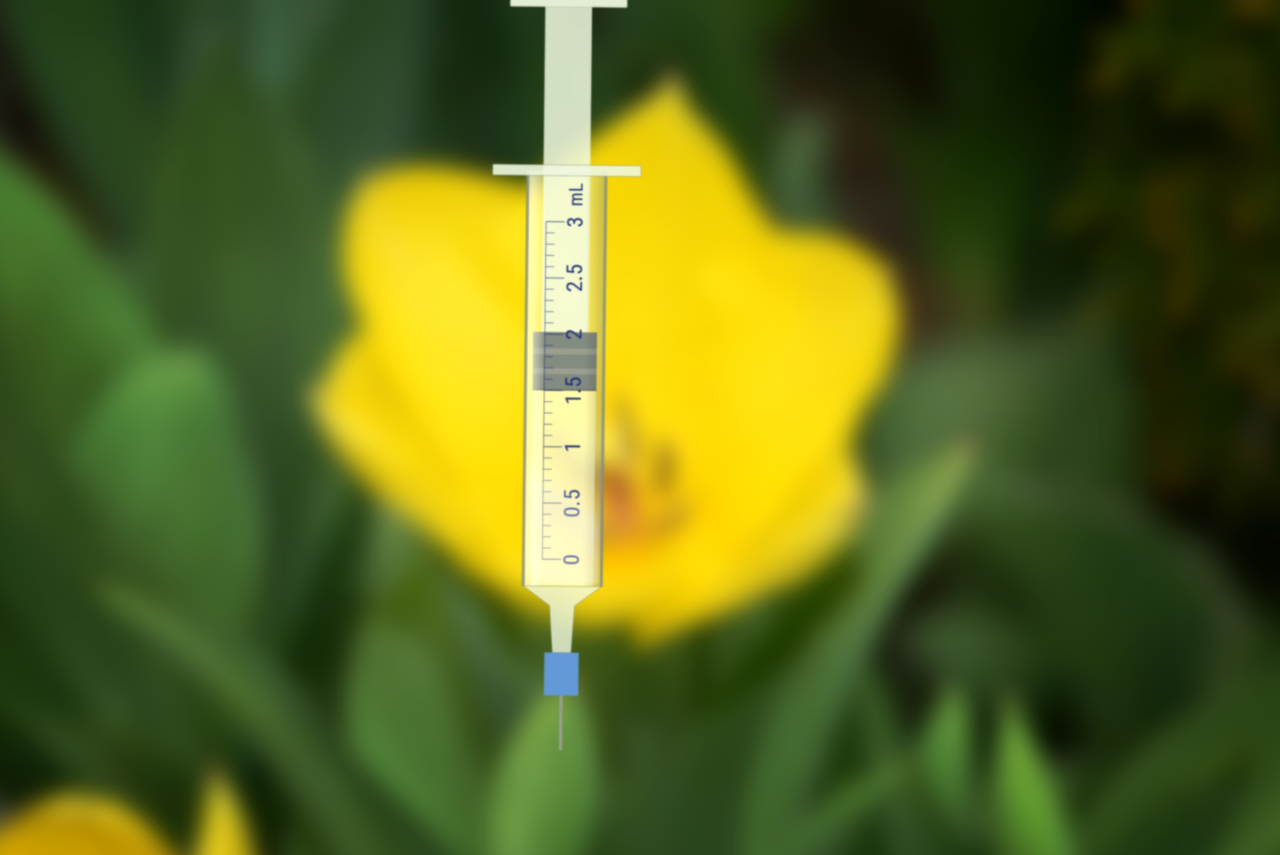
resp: 1.5,mL
